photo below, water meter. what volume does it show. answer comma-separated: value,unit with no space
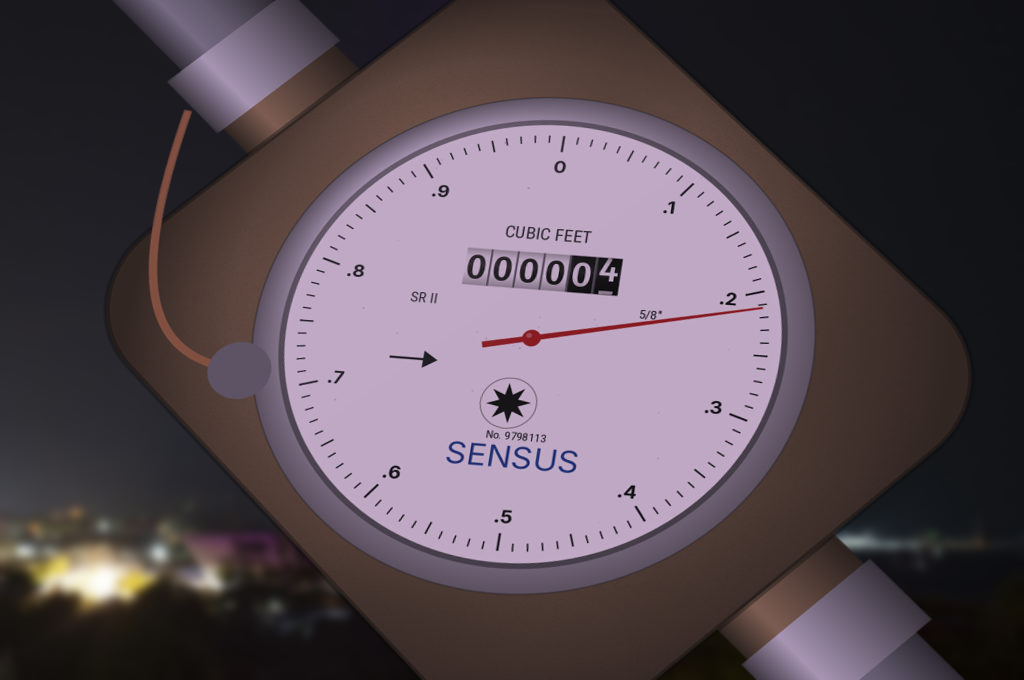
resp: 4.21,ft³
